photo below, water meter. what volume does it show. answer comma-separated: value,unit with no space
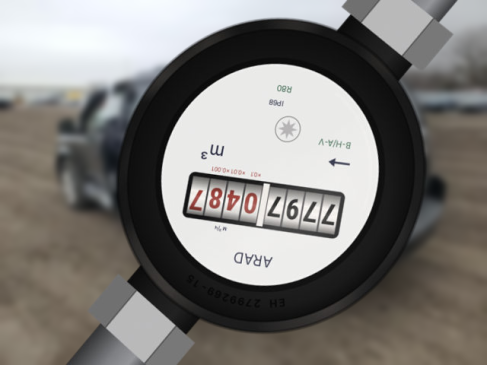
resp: 7797.0487,m³
